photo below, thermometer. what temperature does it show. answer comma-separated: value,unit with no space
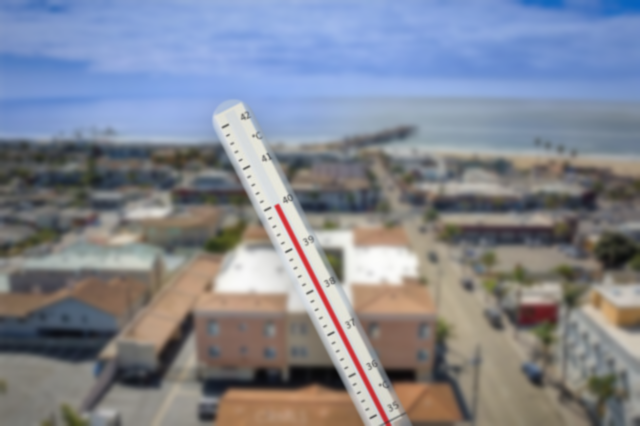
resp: 40,°C
